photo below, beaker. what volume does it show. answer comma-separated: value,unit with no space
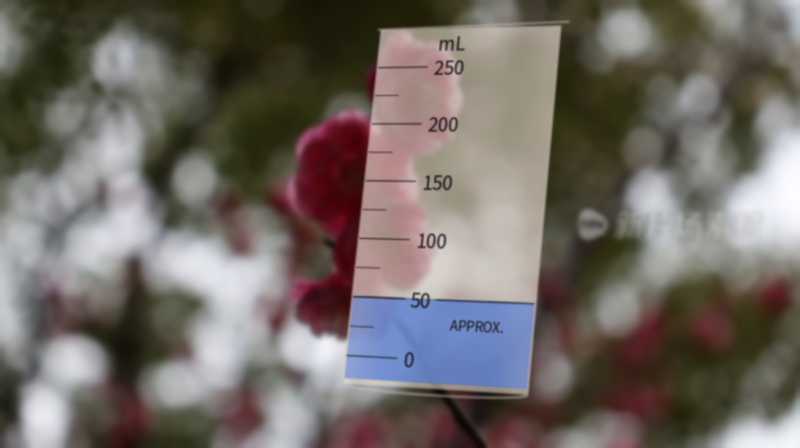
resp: 50,mL
